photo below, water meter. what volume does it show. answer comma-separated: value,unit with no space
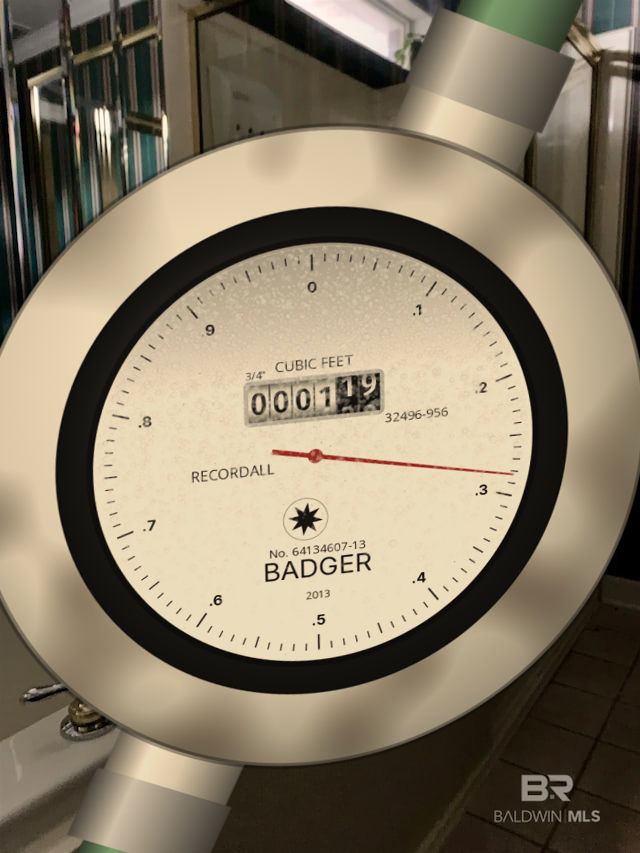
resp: 119.28,ft³
